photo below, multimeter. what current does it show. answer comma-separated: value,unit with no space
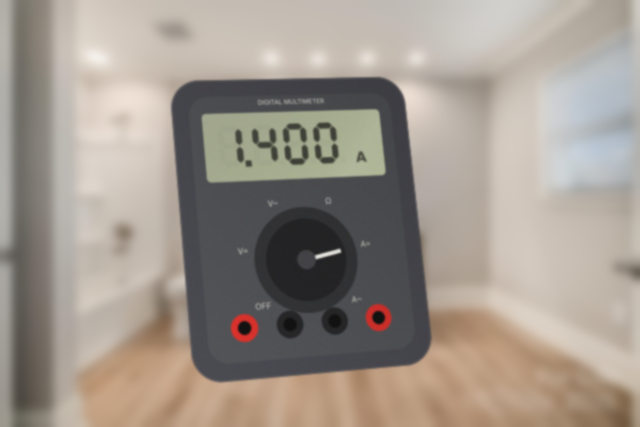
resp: 1.400,A
